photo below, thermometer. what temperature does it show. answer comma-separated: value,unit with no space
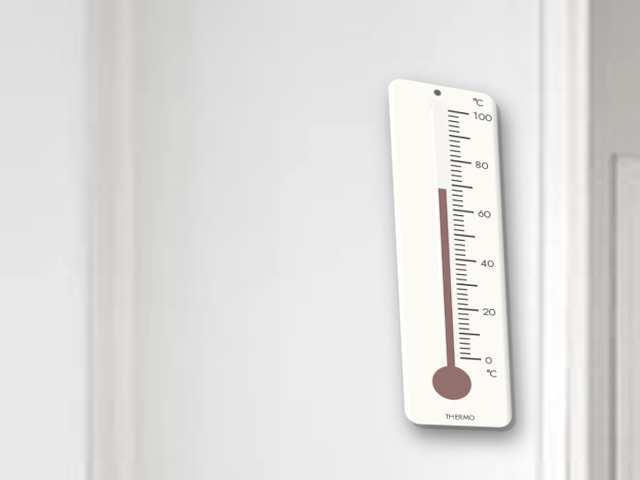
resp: 68,°C
